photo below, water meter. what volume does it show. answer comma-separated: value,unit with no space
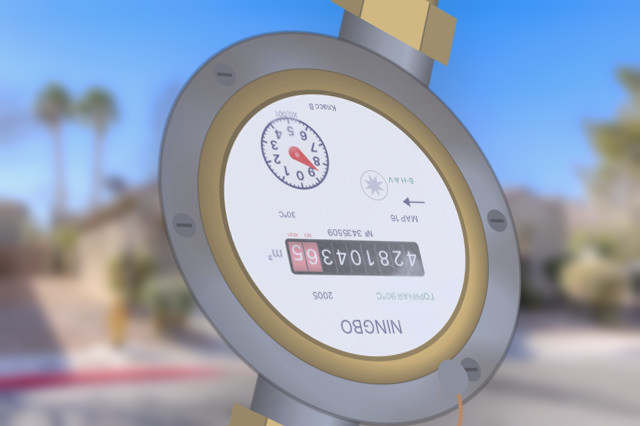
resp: 4281043.648,m³
